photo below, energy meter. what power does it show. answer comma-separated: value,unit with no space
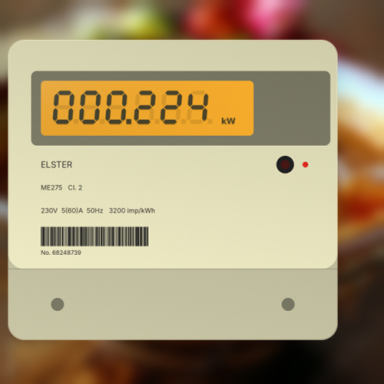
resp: 0.224,kW
